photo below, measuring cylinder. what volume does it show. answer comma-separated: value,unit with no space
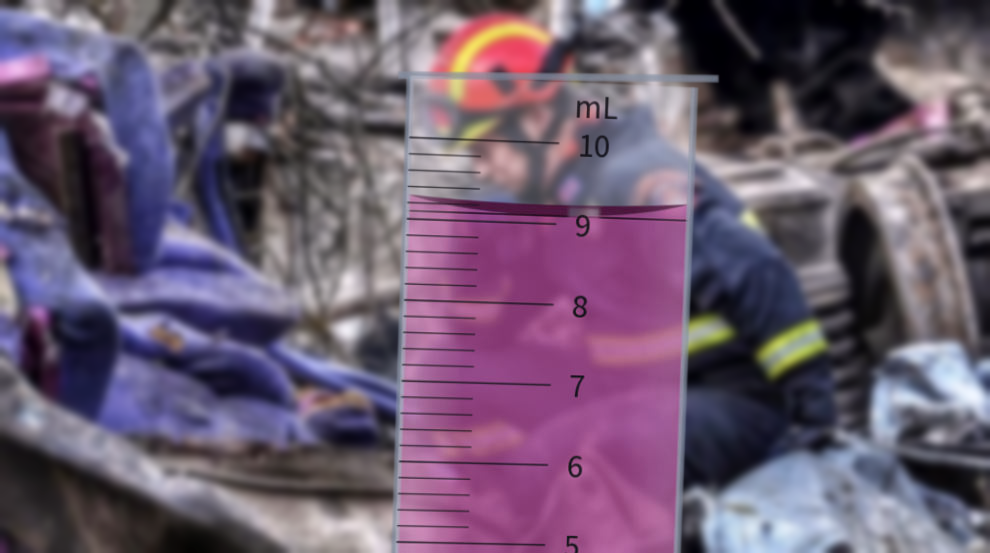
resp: 9.1,mL
